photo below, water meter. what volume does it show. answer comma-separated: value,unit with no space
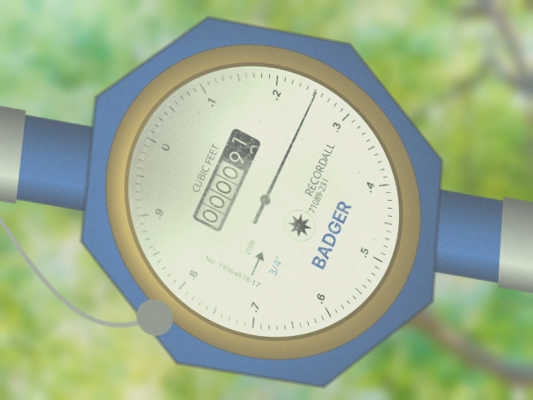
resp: 91.25,ft³
